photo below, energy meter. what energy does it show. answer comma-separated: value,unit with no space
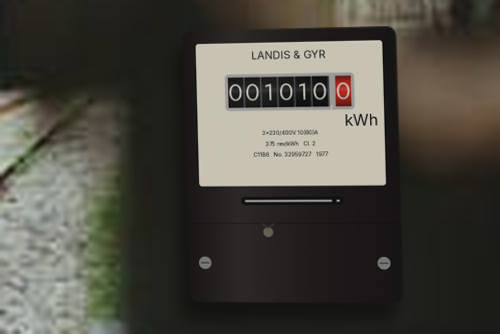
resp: 1010.0,kWh
